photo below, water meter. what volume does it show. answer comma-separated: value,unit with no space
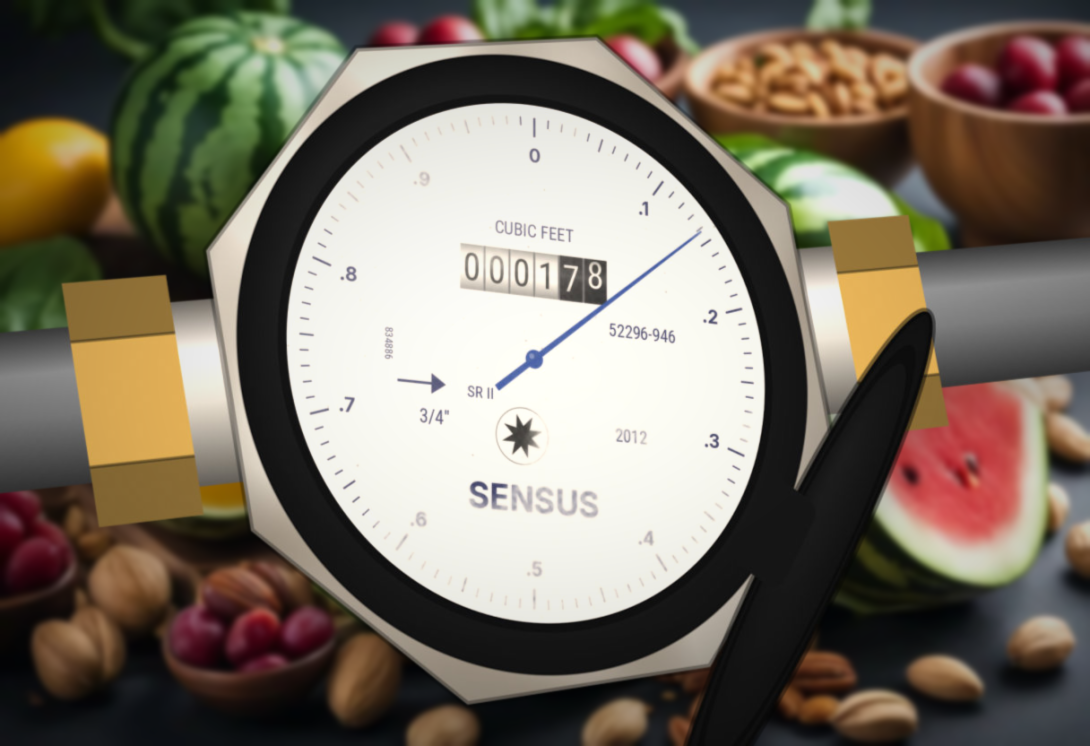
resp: 178.14,ft³
